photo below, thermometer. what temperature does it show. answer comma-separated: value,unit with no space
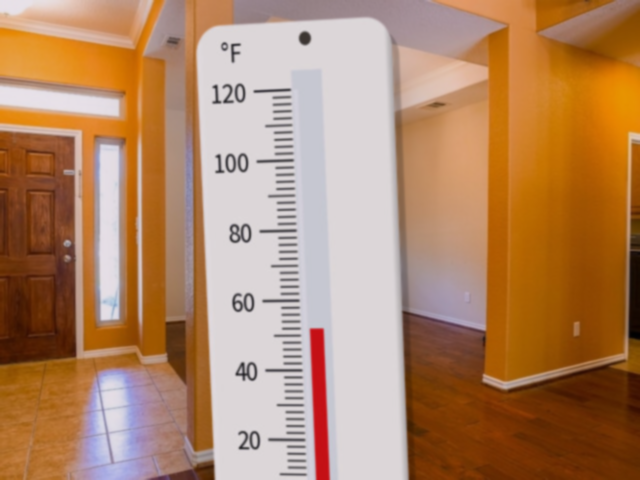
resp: 52,°F
